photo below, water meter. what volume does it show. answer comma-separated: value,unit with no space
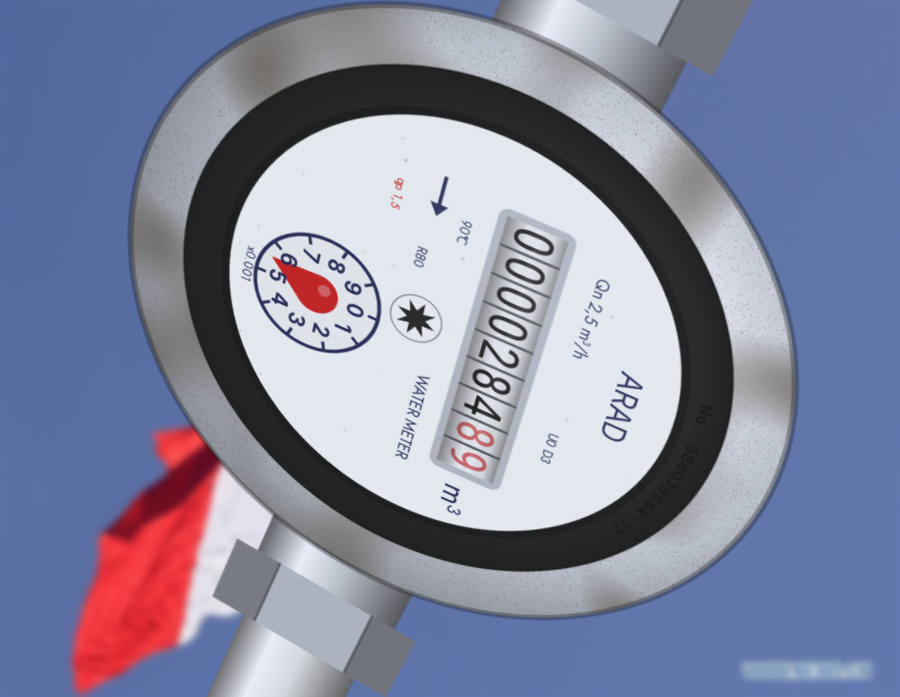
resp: 284.895,m³
